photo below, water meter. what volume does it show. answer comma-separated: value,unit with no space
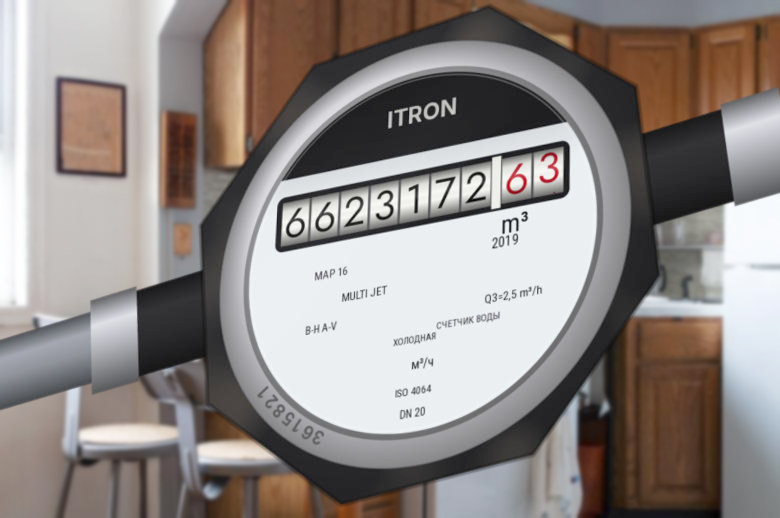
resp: 6623172.63,m³
